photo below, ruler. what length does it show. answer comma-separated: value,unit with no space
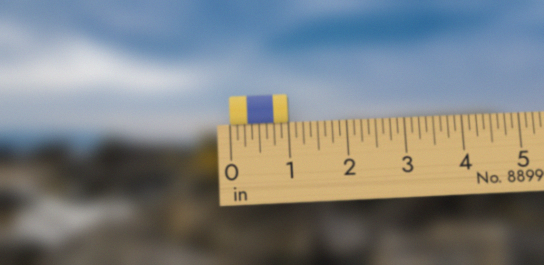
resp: 1,in
